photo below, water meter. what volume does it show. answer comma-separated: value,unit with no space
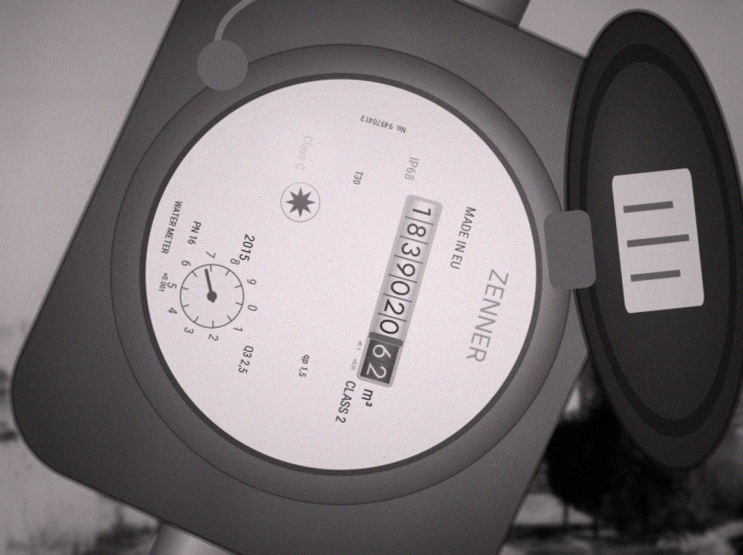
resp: 1839020.626,m³
